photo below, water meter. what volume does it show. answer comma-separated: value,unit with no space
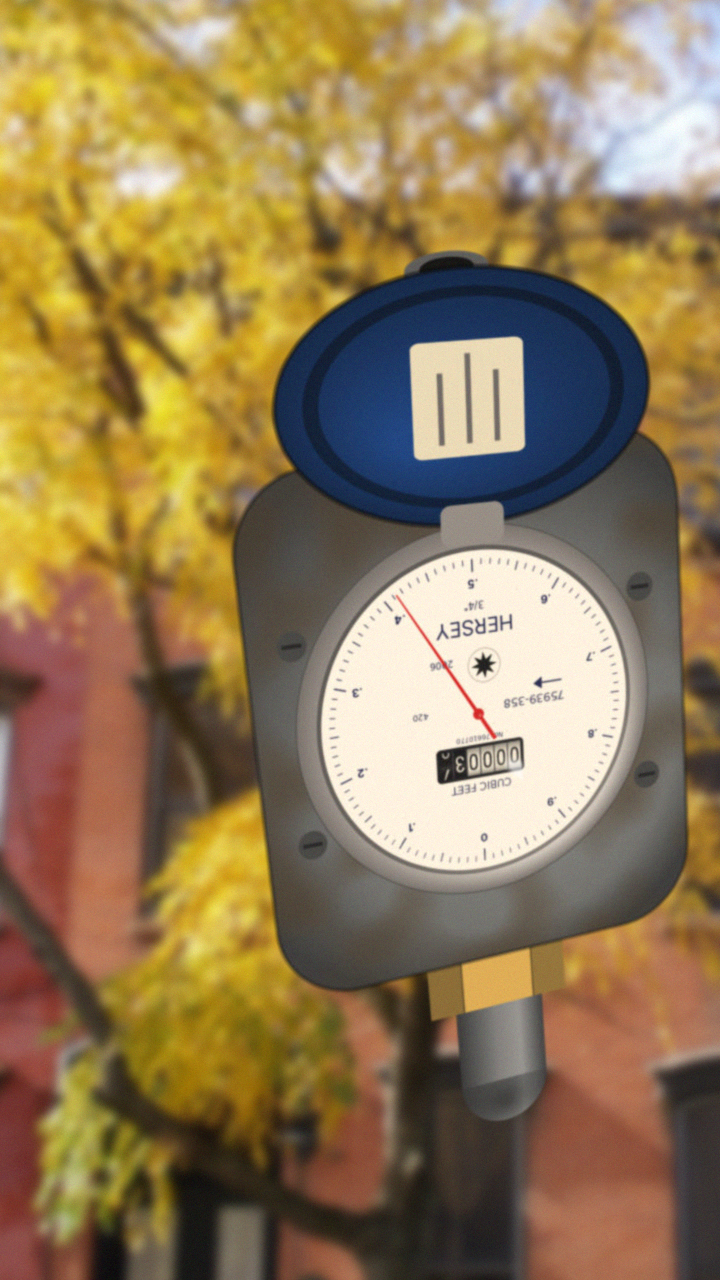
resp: 37.41,ft³
